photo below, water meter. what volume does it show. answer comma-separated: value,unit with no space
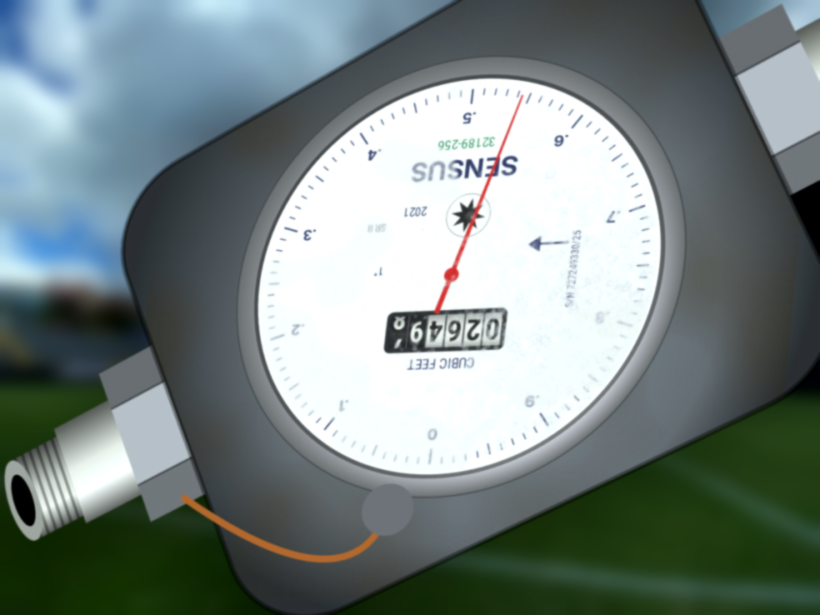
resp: 26497.54,ft³
